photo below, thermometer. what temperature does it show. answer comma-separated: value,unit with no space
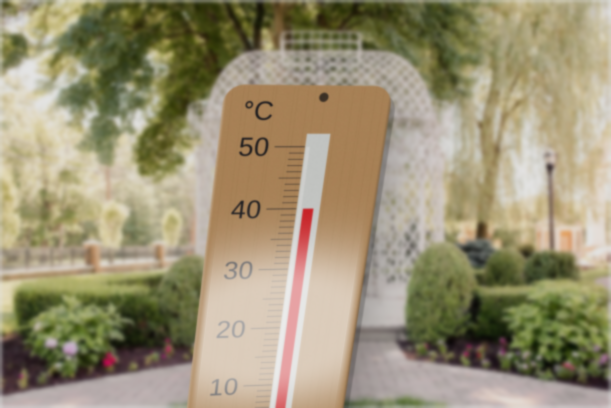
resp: 40,°C
